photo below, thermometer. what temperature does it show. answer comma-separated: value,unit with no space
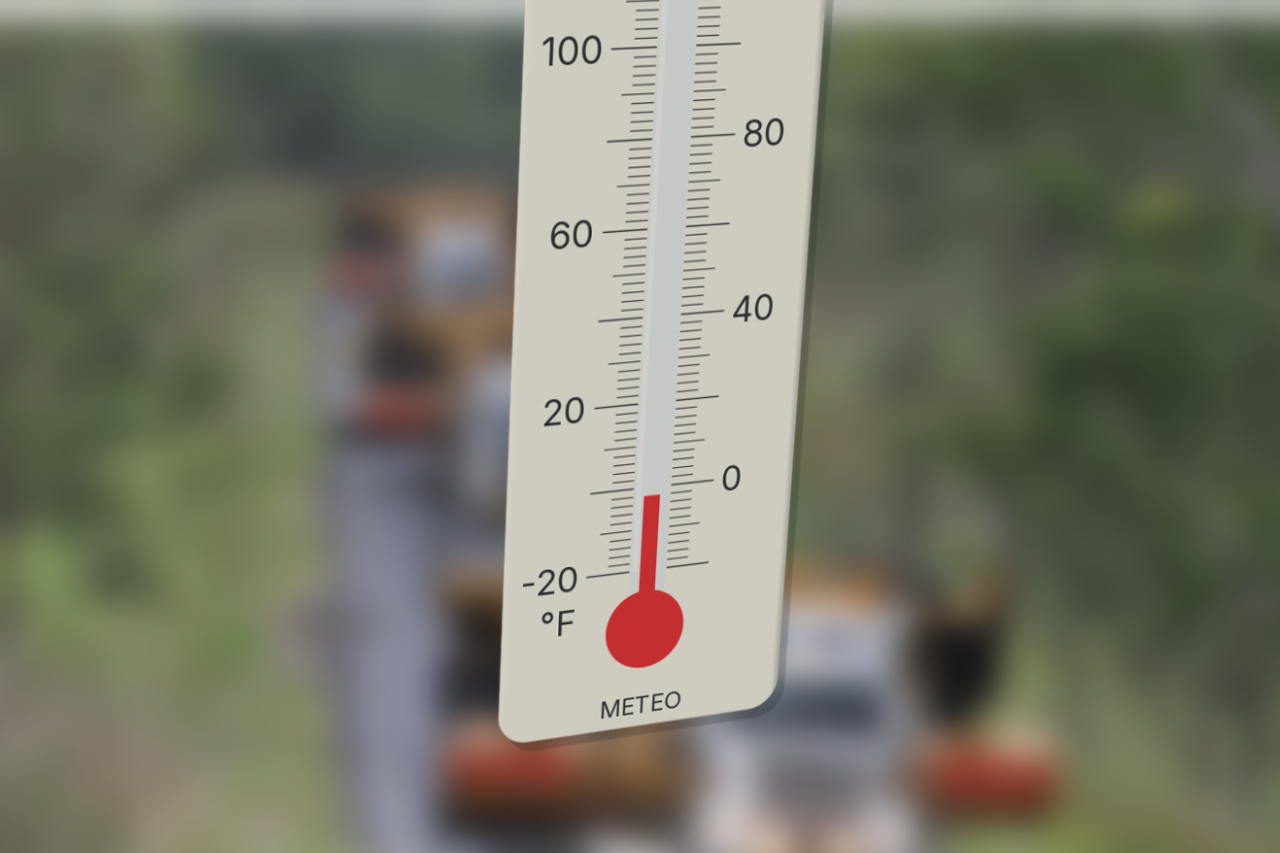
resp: -2,°F
